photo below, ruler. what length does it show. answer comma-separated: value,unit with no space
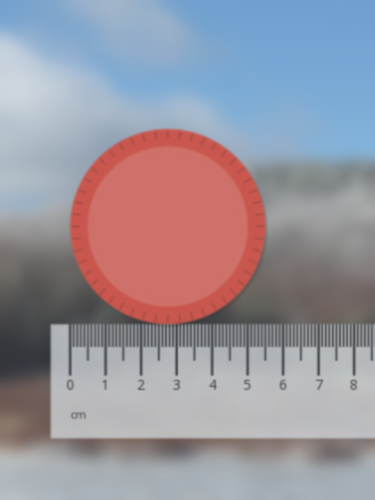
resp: 5.5,cm
